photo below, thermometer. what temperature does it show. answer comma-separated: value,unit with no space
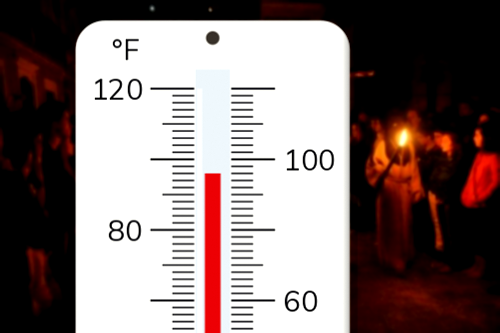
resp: 96,°F
